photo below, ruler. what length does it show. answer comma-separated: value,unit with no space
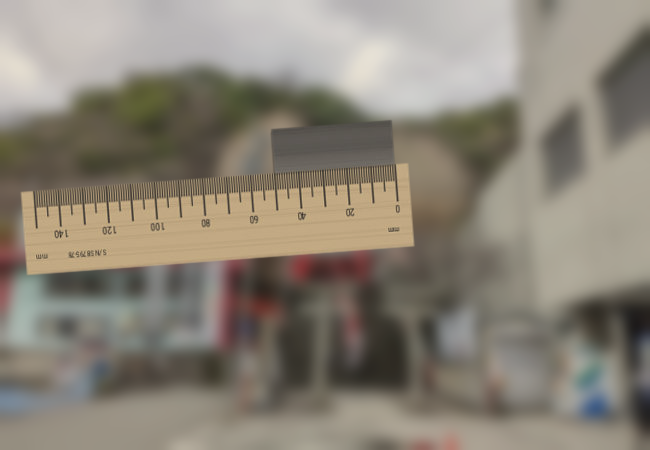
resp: 50,mm
